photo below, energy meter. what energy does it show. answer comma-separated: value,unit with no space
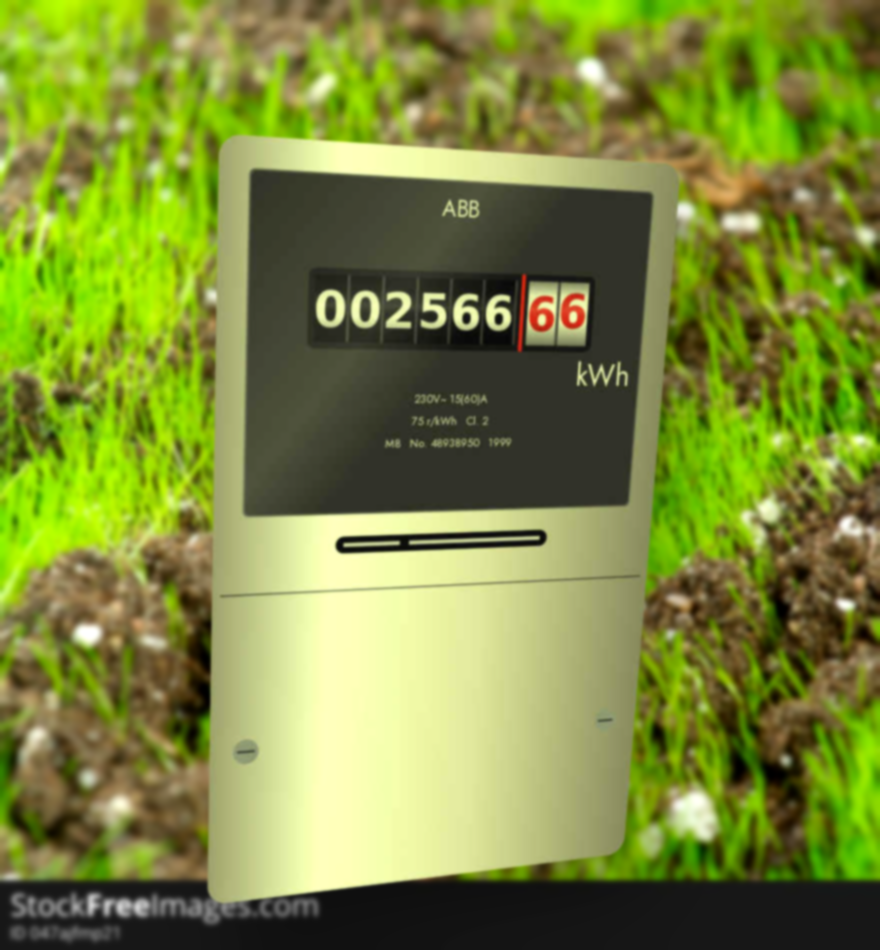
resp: 2566.66,kWh
